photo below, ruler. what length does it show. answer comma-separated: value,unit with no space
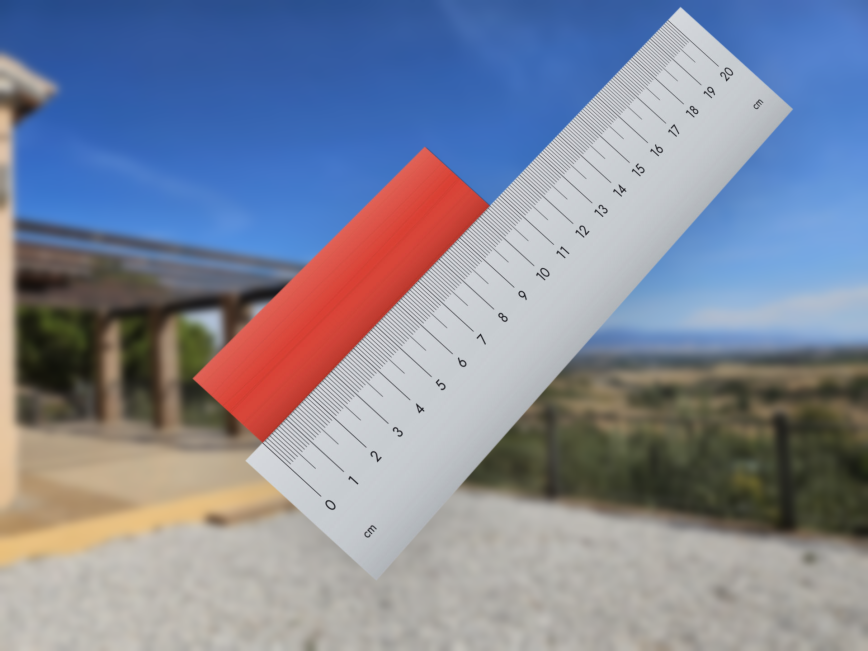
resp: 10.5,cm
